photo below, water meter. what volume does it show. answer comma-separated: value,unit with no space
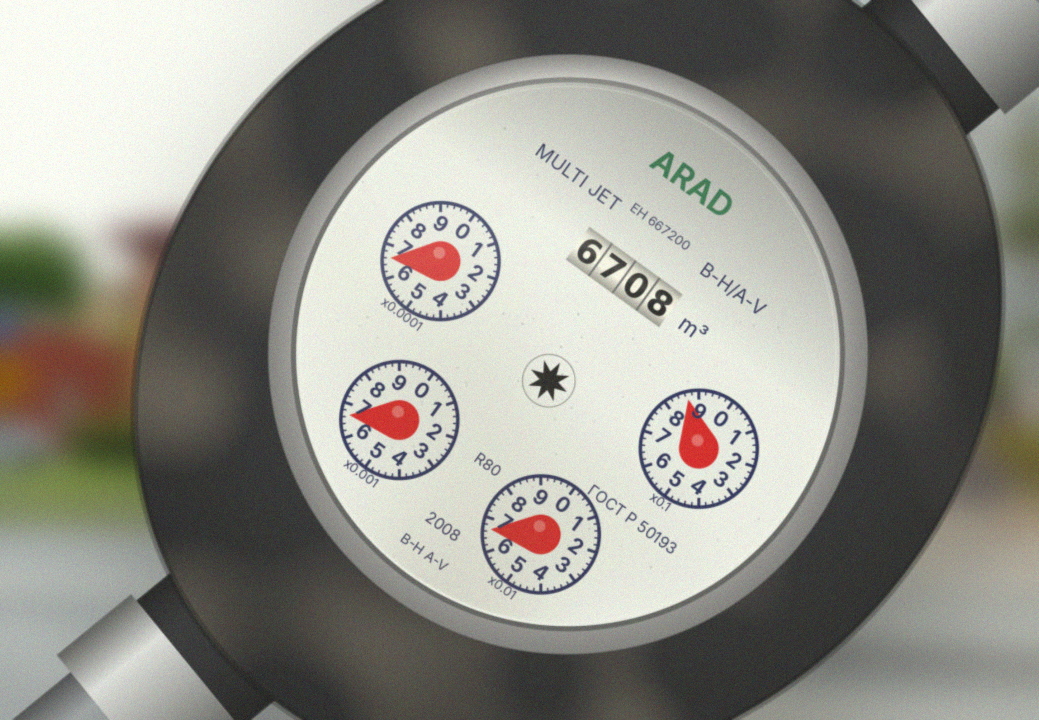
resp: 6708.8666,m³
